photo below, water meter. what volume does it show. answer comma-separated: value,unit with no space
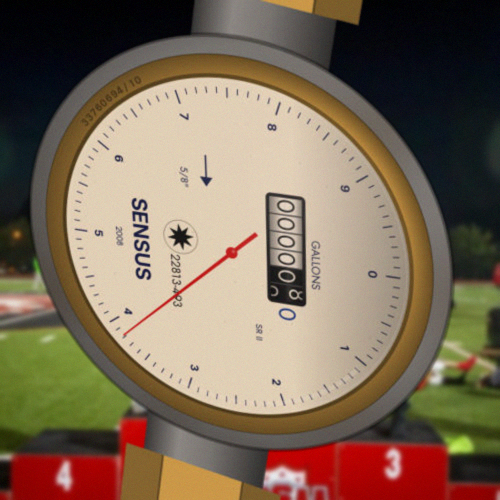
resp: 83.8,gal
